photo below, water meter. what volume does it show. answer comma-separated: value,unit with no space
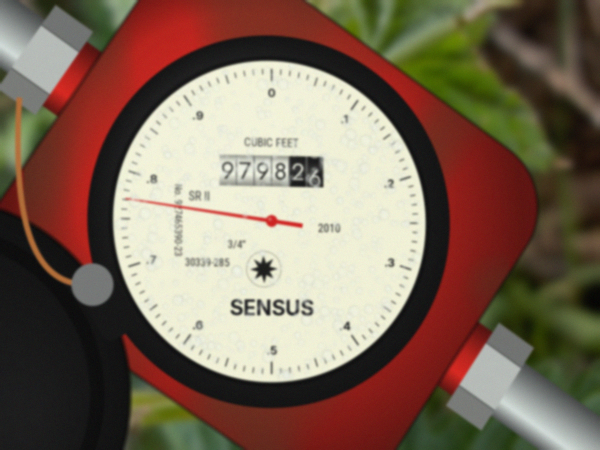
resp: 979825.77,ft³
